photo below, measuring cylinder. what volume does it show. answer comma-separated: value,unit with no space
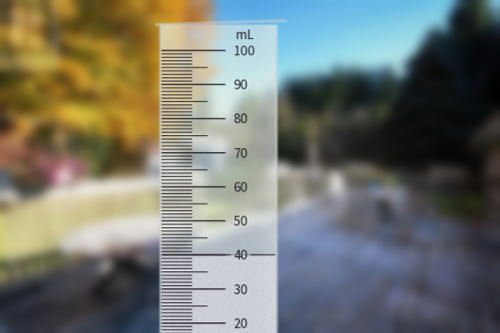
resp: 40,mL
